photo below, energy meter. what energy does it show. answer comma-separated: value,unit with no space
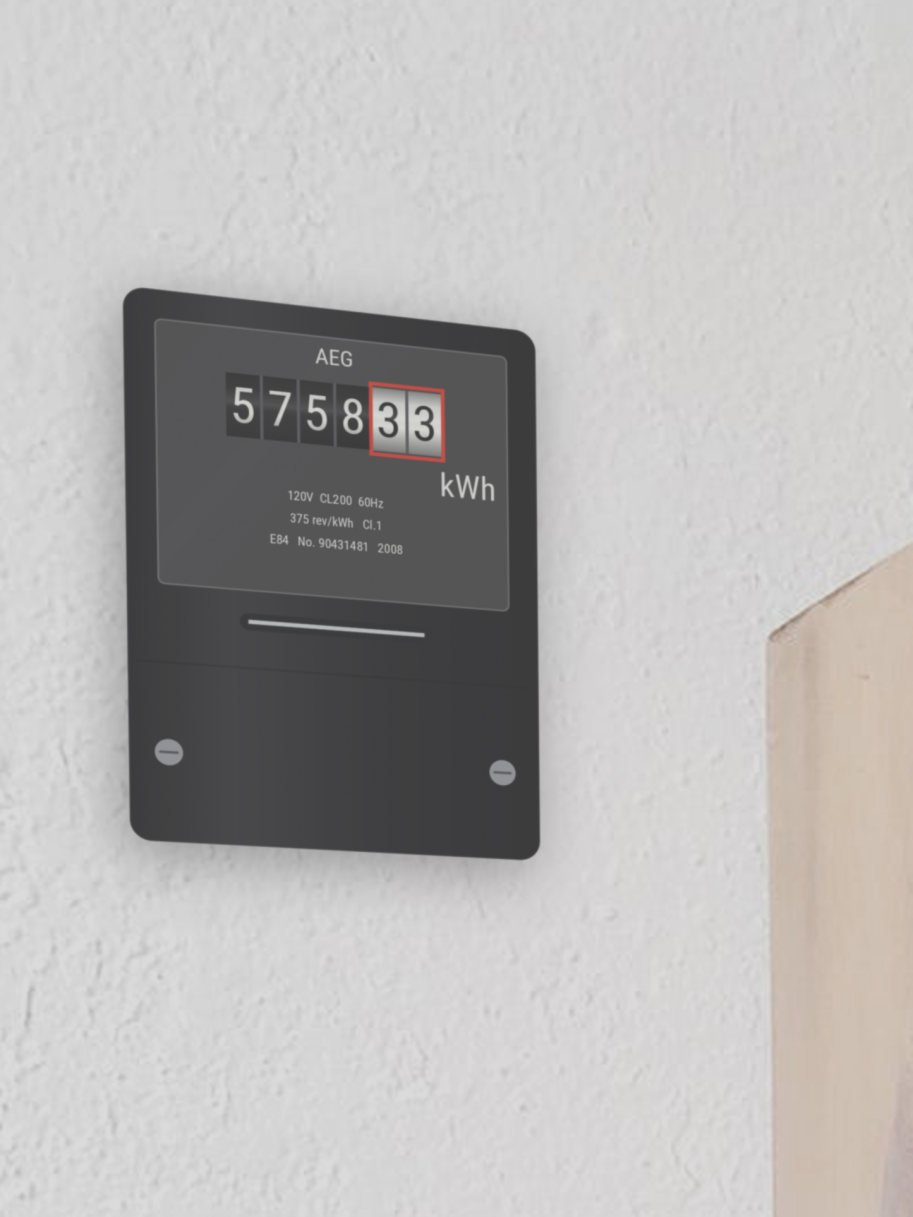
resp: 5758.33,kWh
